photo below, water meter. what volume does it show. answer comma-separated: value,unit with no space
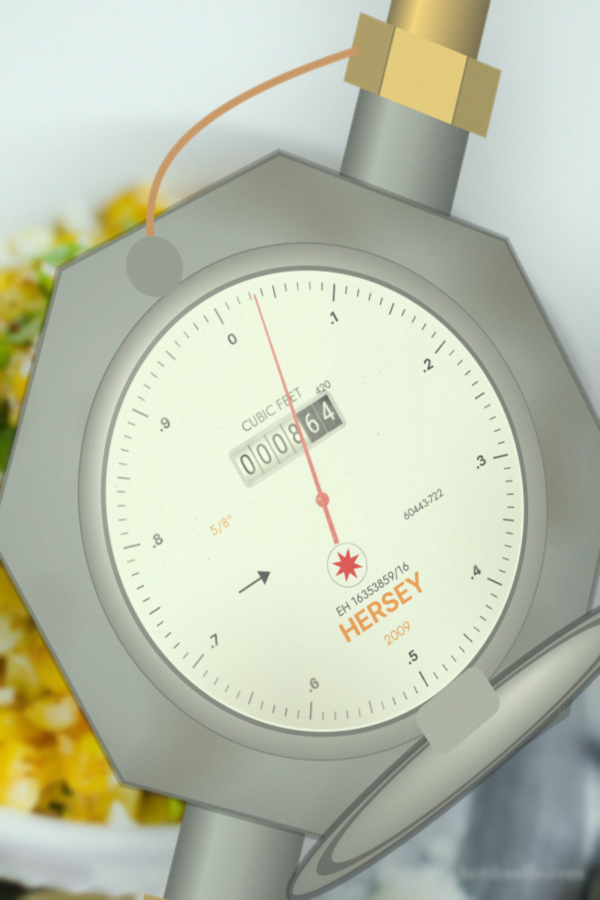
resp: 864.03,ft³
